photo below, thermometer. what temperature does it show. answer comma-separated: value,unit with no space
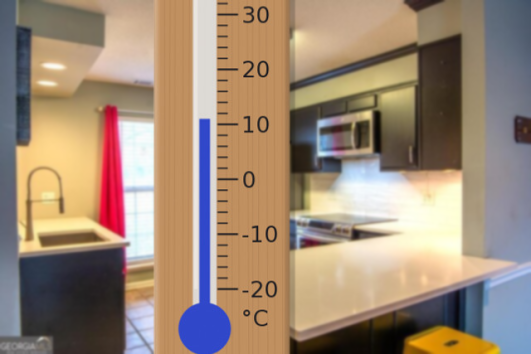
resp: 11,°C
